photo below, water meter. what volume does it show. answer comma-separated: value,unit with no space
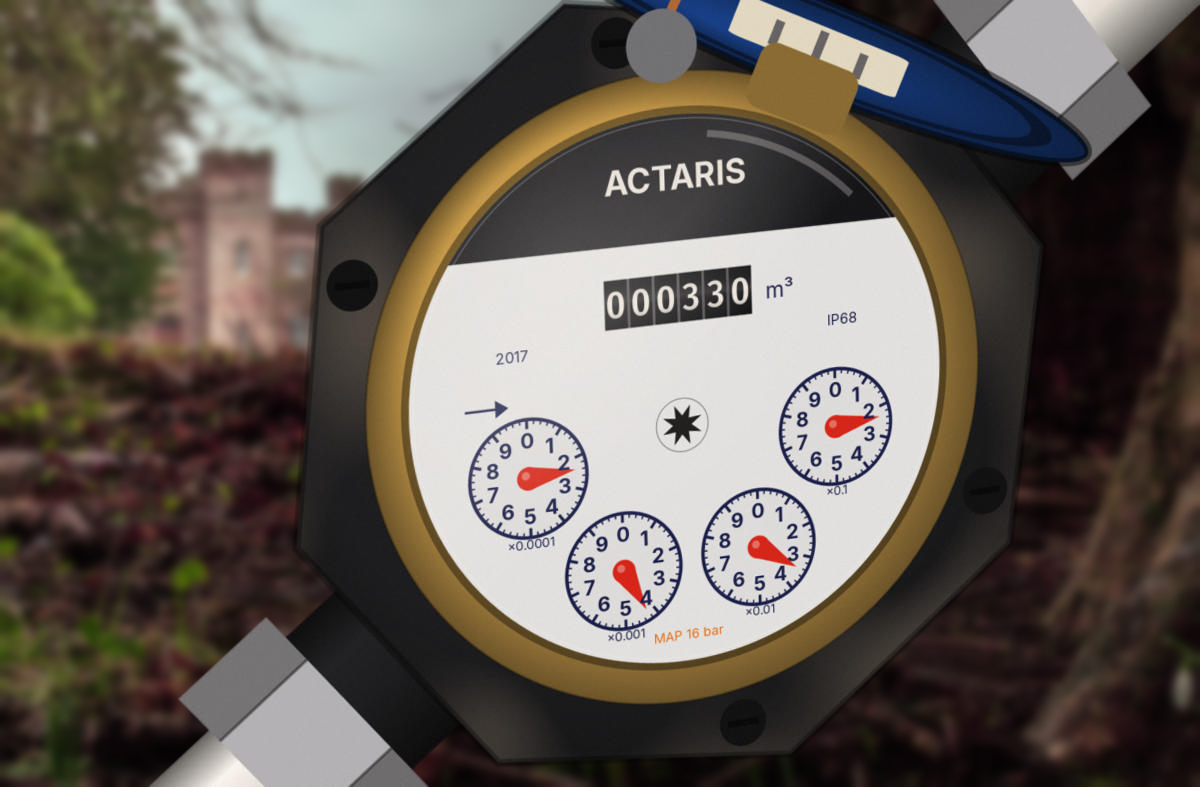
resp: 330.2342,m³
